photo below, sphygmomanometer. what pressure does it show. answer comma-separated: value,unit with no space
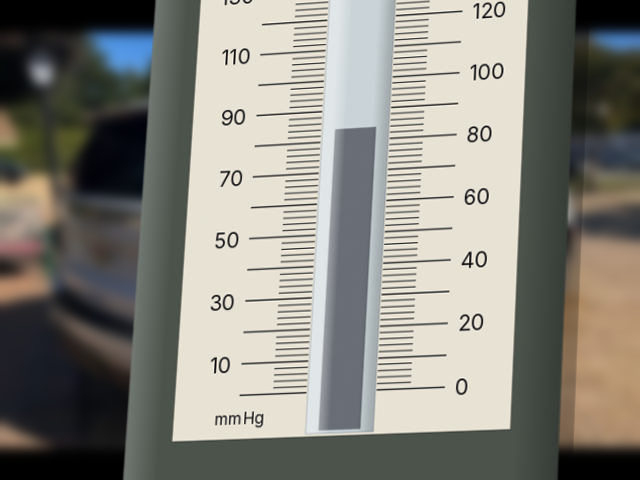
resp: 84,mmHg
